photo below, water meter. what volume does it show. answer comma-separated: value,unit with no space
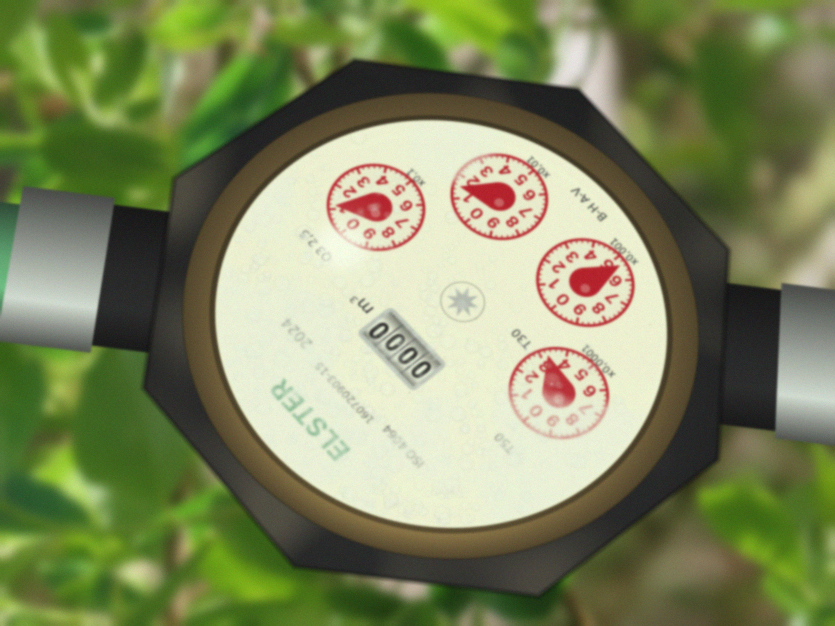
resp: 0.1153,m³
